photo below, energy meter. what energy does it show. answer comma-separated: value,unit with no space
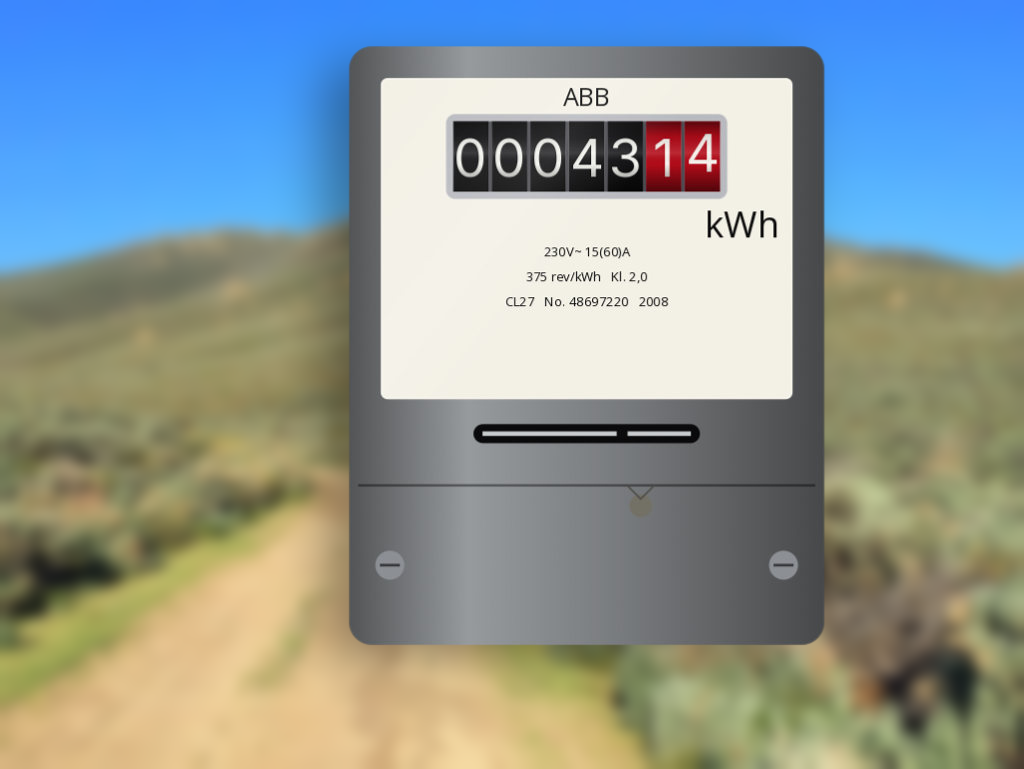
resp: 43.14,kWh
